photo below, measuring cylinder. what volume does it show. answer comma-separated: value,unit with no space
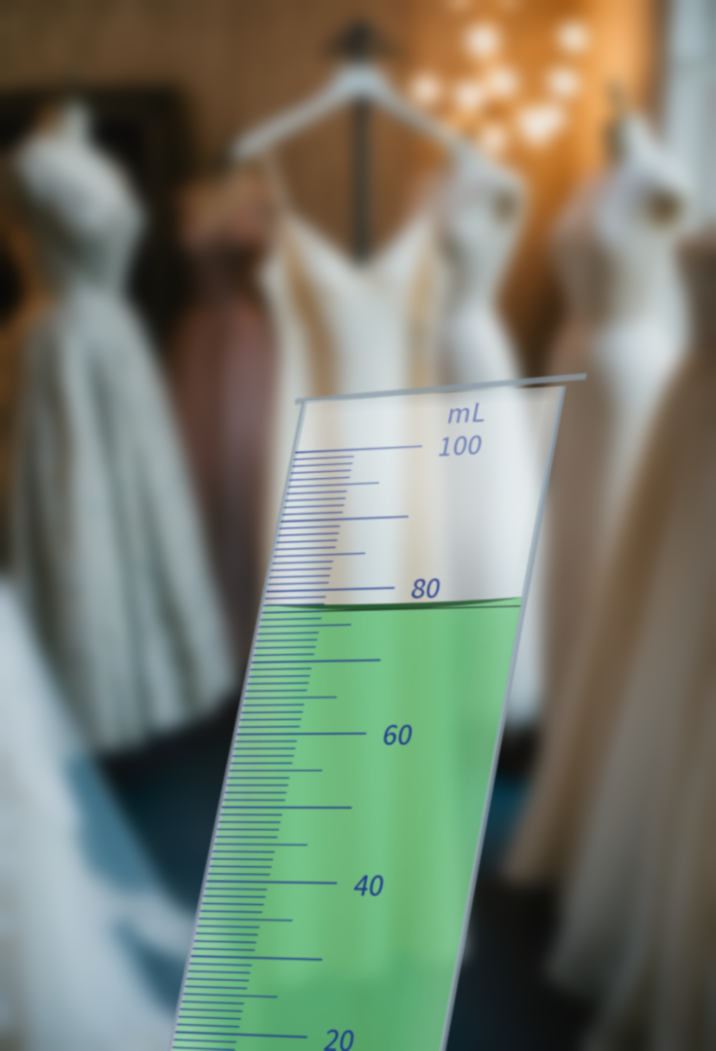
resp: 77,mL
